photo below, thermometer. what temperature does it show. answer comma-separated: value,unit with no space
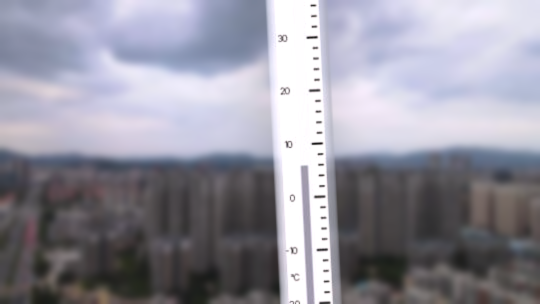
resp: 6,°C
